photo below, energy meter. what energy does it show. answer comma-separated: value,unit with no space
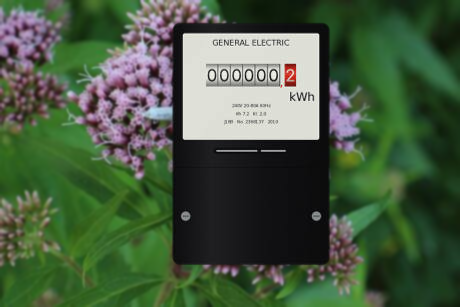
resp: 0.2,kWh
